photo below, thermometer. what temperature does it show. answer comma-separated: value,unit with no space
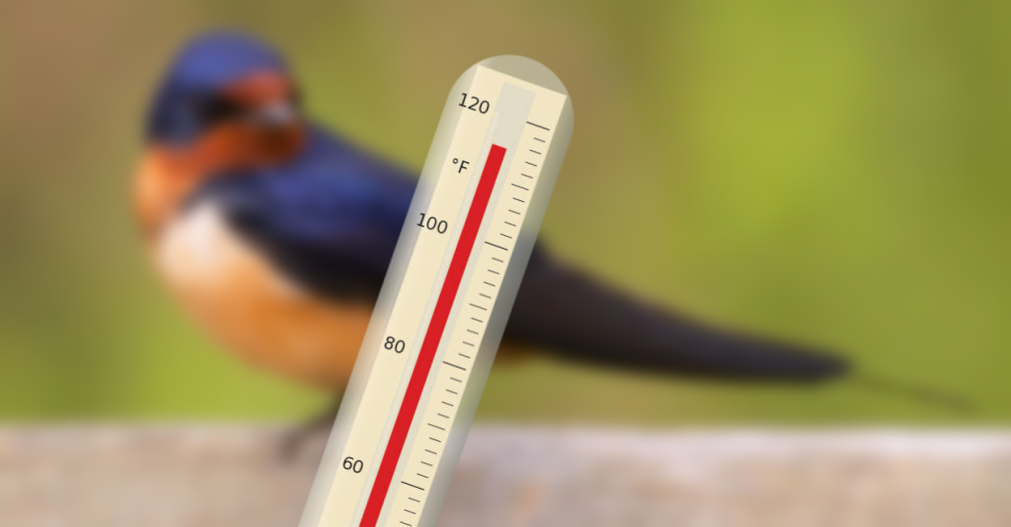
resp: 115,°F
